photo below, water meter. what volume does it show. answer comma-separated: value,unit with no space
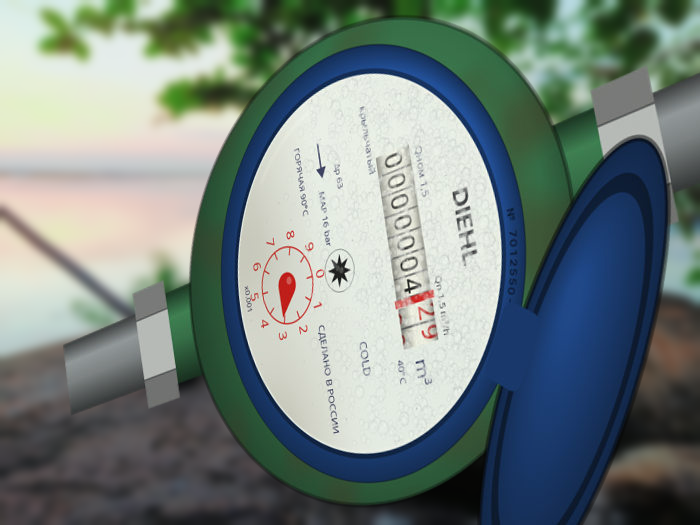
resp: 4.293,m³
